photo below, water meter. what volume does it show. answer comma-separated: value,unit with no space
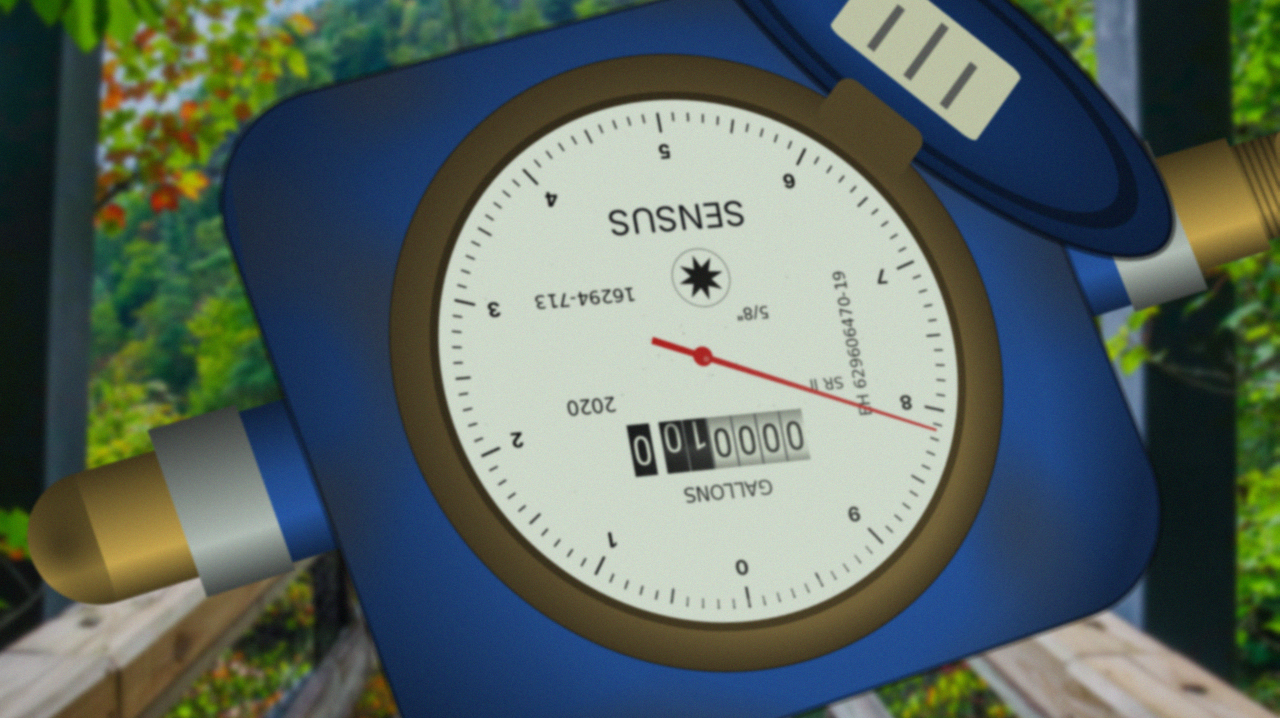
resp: 98.1,gal
